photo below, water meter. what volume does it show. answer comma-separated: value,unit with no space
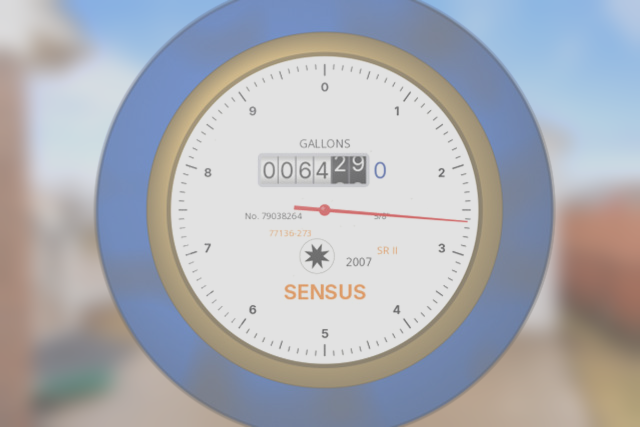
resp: 64292.6,gal
